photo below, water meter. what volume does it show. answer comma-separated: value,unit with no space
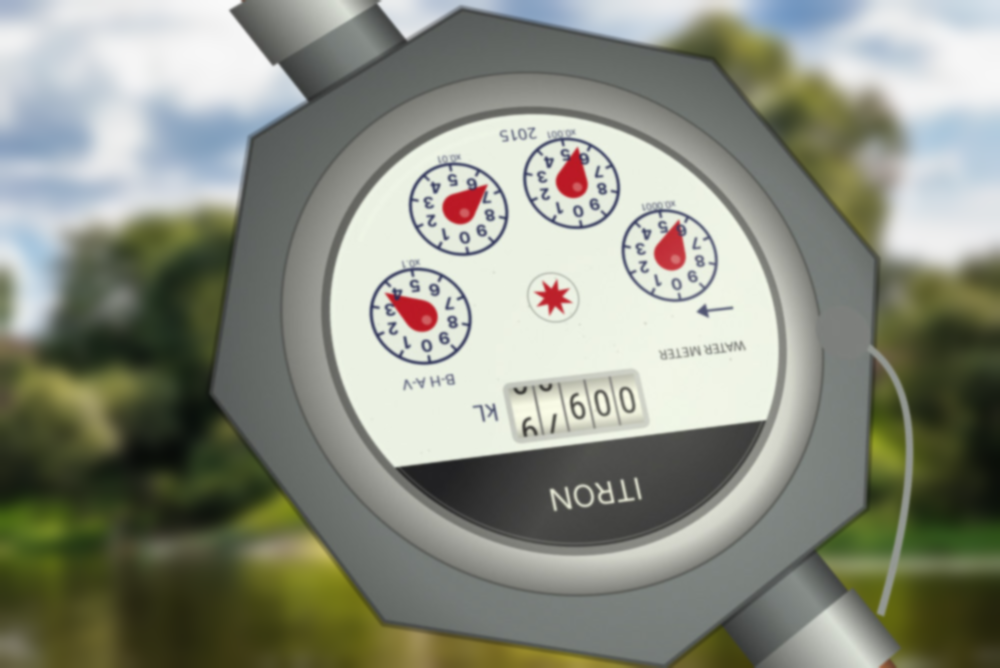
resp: 979.3655,kL
